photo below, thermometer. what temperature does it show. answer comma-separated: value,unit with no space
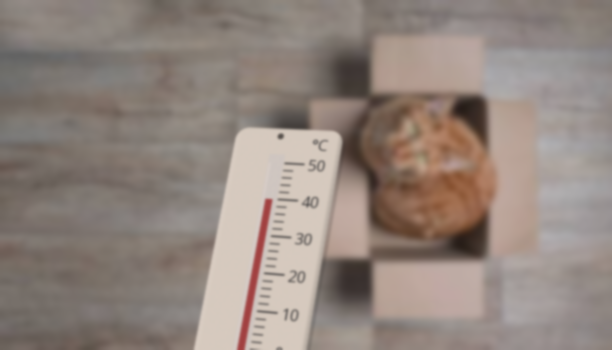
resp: 40,°C
